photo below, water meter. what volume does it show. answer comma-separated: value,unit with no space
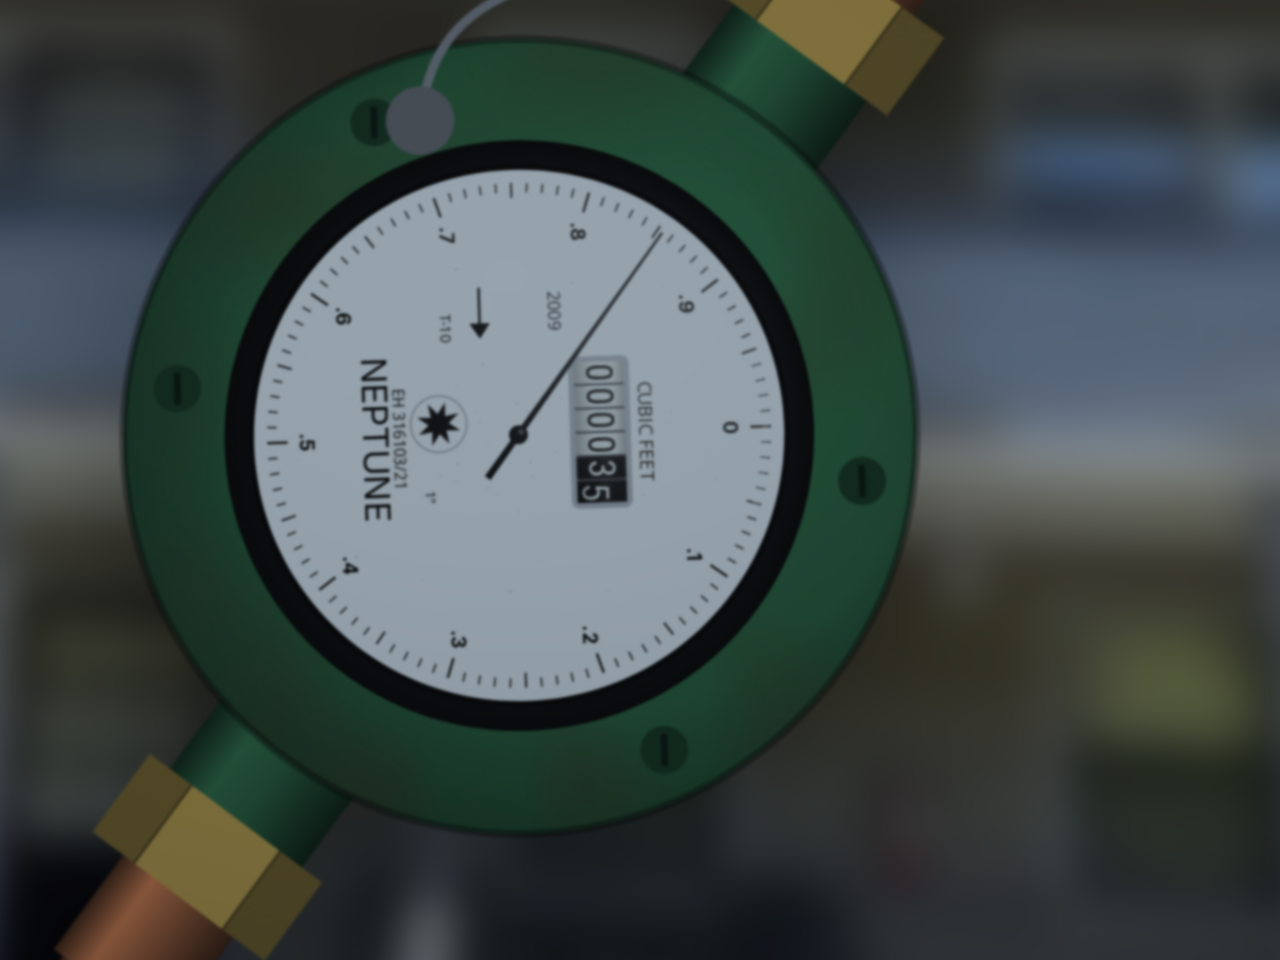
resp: 34.85,ft³
